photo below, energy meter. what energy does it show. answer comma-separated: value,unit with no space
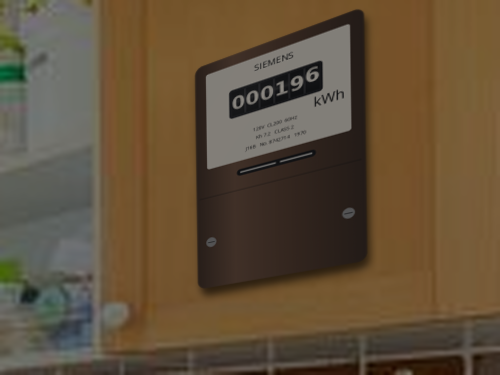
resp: 196,kWh
